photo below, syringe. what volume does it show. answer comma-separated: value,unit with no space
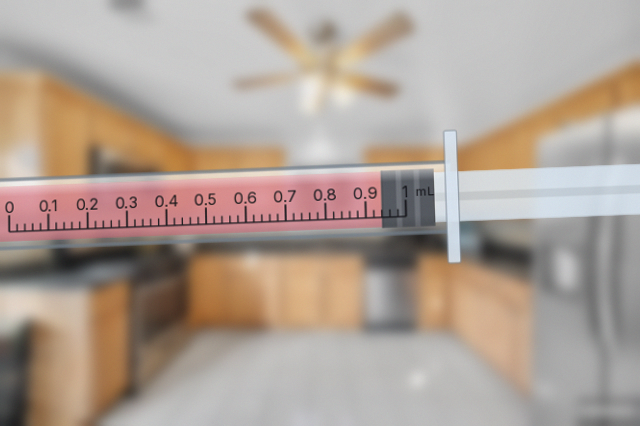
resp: 0.94,mL
